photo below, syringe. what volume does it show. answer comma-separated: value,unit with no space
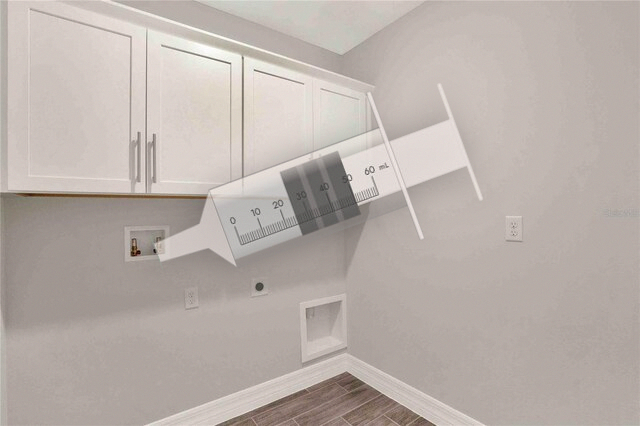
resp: 25,mL
